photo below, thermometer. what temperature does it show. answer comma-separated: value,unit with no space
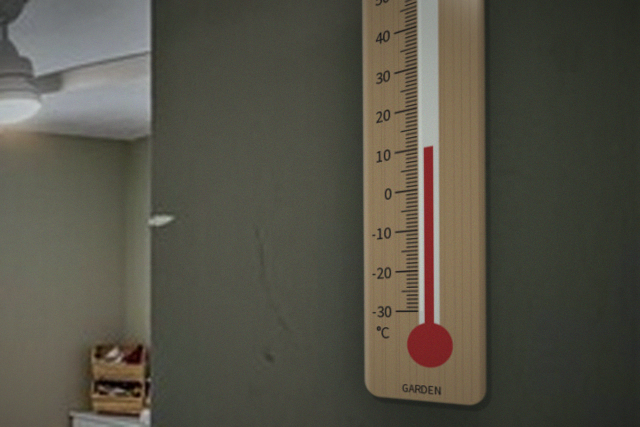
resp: 10,°C
